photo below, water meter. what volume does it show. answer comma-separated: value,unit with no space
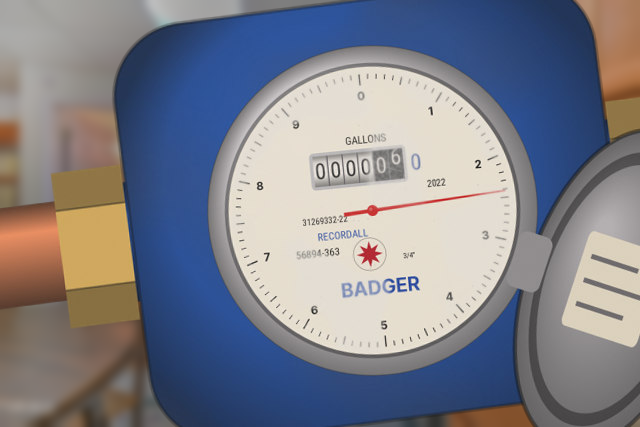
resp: 62.4,gal
